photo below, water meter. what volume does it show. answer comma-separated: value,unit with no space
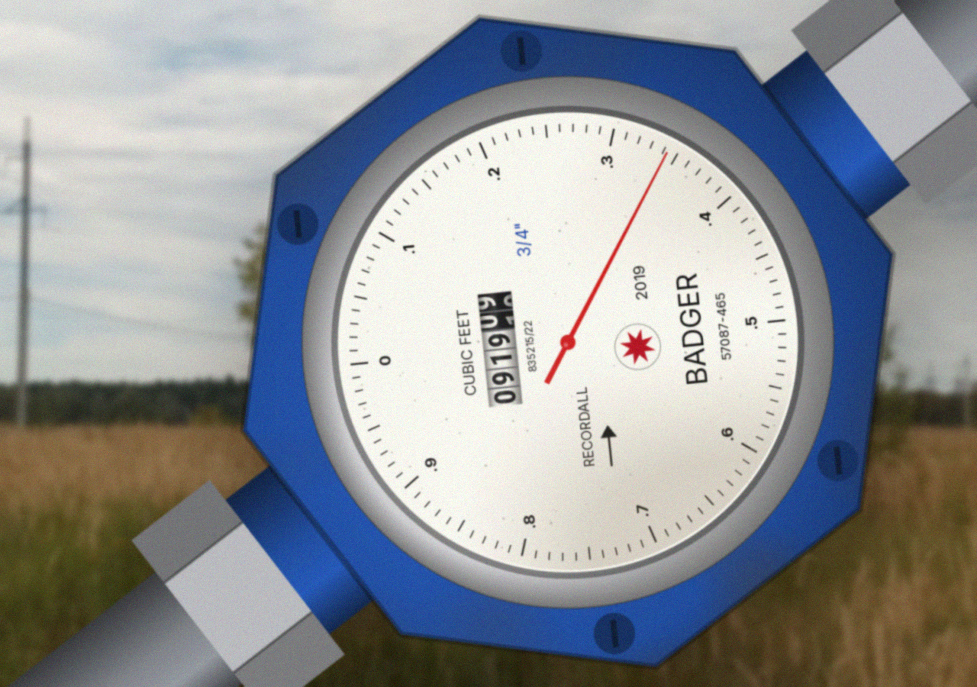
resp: 91909.34,ft³
